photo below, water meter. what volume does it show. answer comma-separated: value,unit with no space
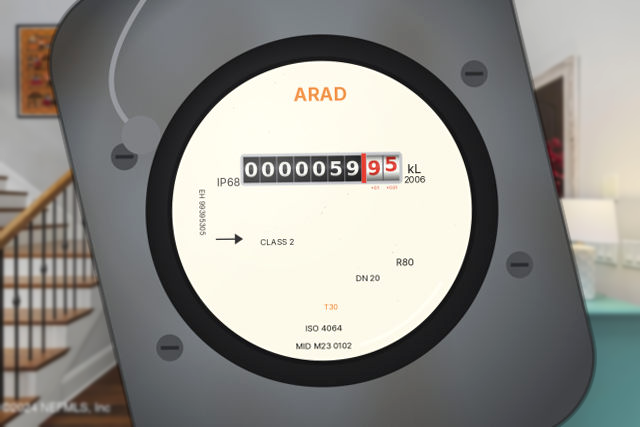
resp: 59.95,kL
